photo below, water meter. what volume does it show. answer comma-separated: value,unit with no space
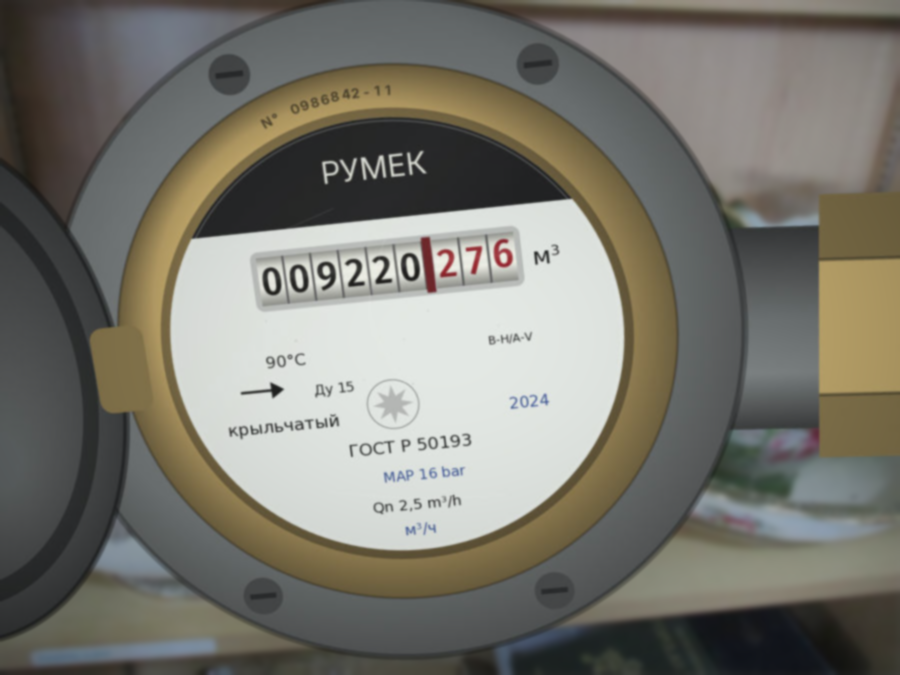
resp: 9220.276,m³
